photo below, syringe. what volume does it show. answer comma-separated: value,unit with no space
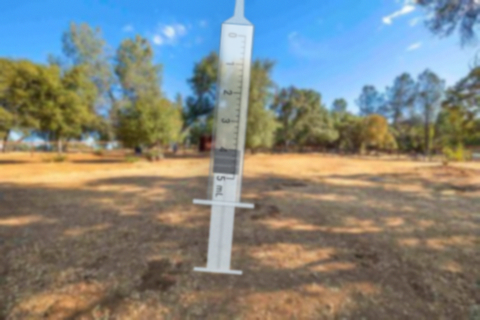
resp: 4,mL
